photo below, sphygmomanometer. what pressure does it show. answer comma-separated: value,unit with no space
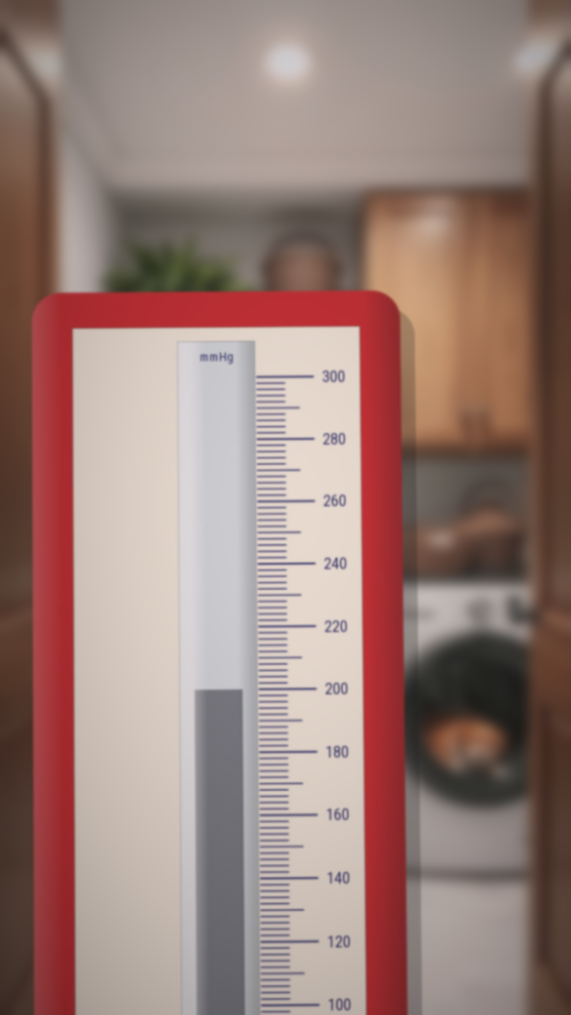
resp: 200,mmHg
